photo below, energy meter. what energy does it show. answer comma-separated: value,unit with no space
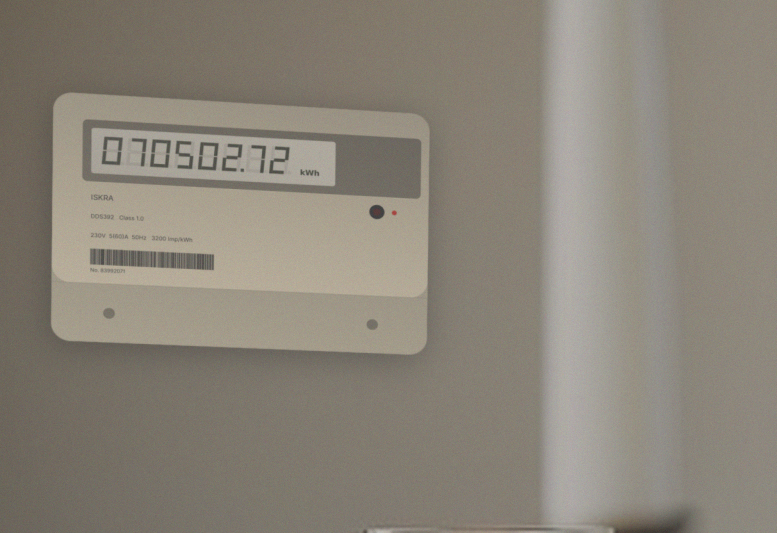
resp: 70502.72,kWh
